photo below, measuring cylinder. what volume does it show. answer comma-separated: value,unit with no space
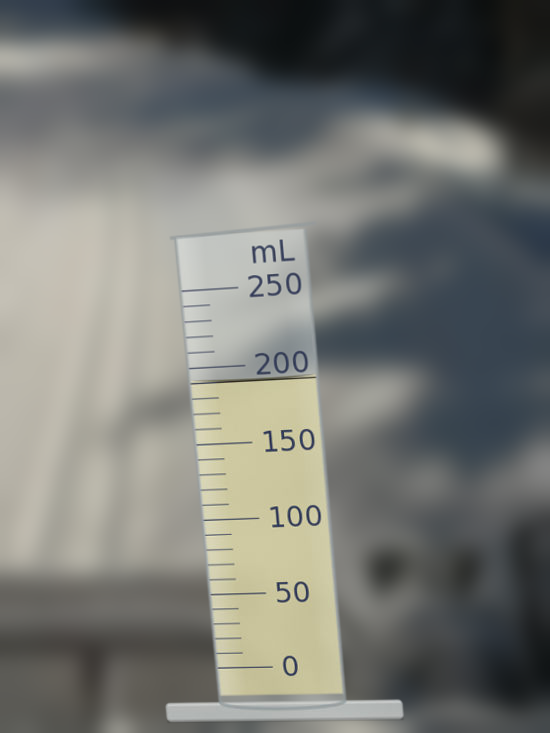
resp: 190,mL
